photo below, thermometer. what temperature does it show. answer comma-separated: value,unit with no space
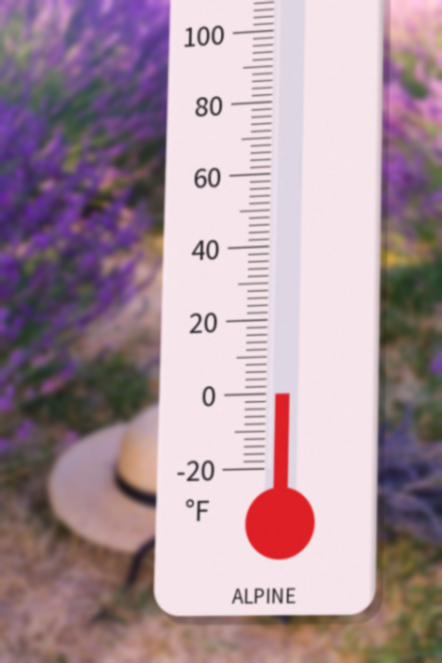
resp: 0,°F
